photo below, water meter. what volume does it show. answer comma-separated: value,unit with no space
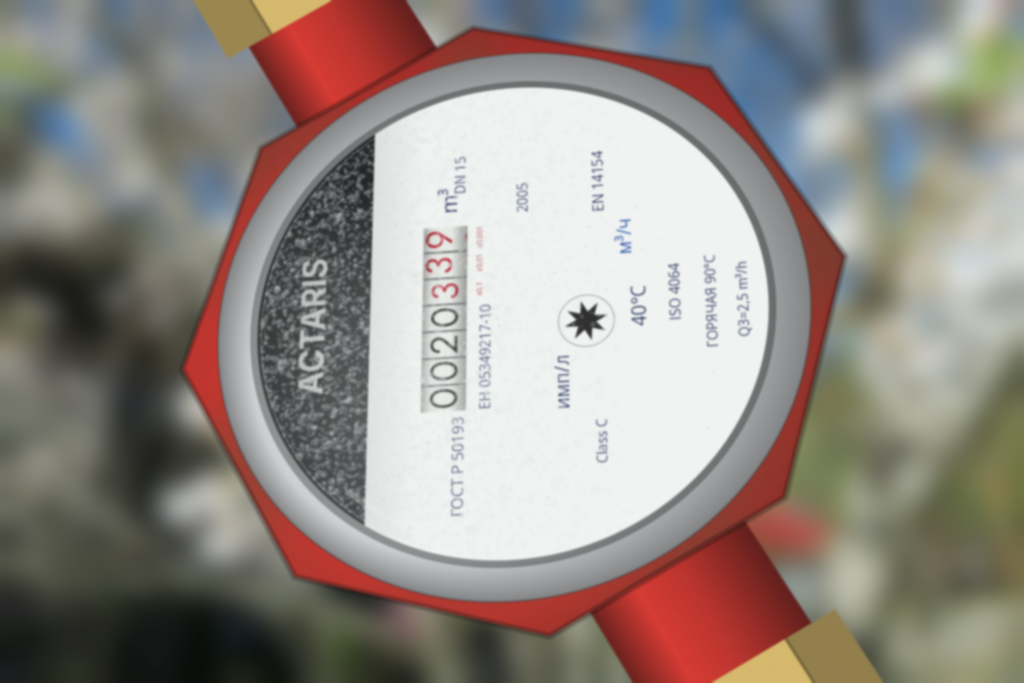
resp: 20.339,m³
